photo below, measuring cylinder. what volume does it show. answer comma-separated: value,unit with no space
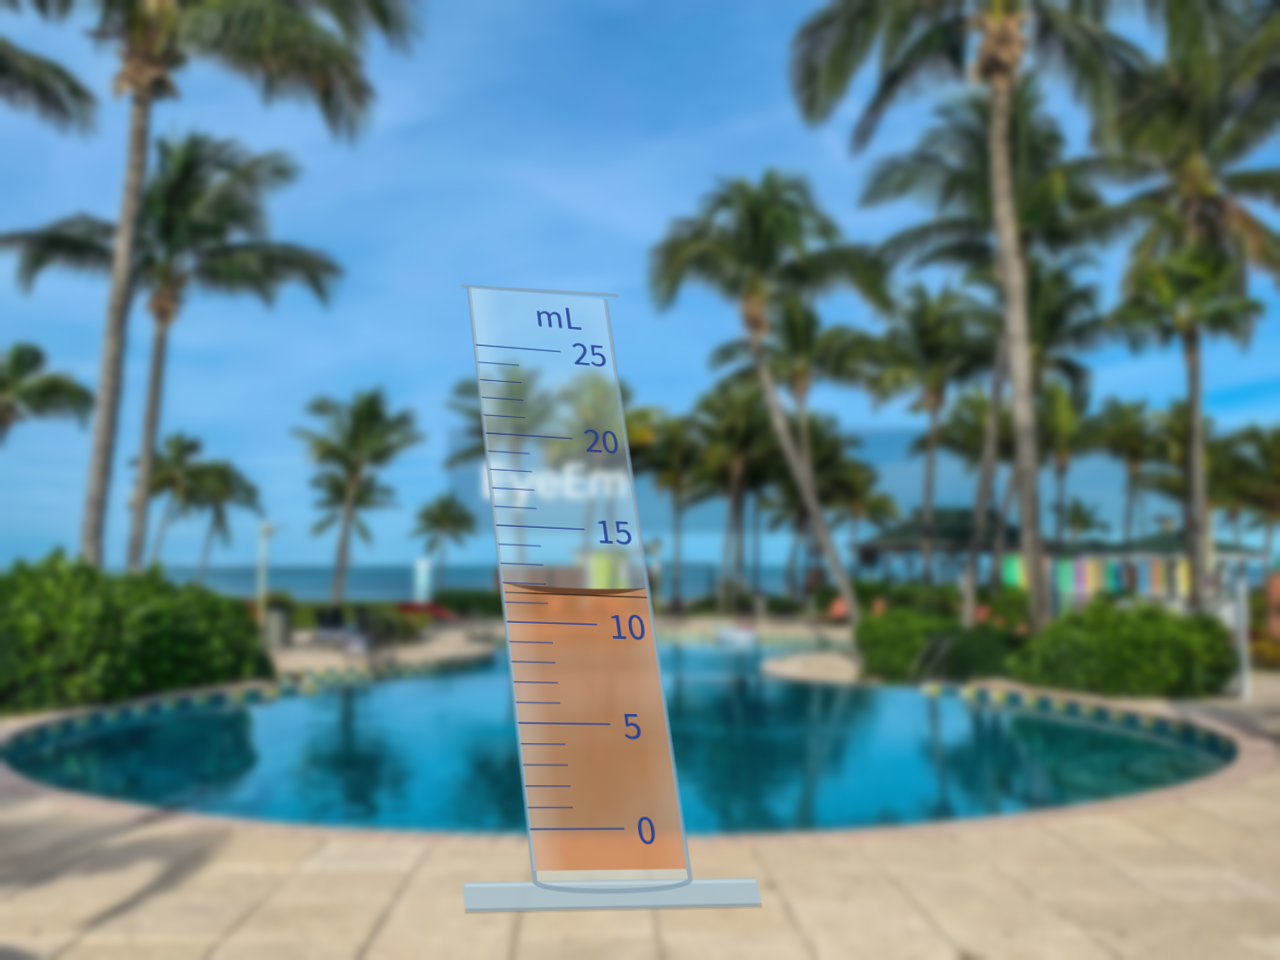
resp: 11.5,mL
